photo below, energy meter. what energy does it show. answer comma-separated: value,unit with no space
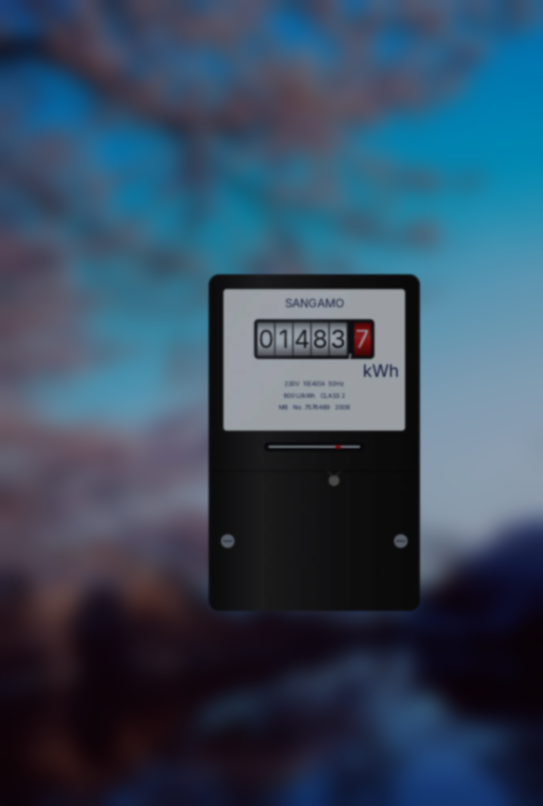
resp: 1483.7,kWh
